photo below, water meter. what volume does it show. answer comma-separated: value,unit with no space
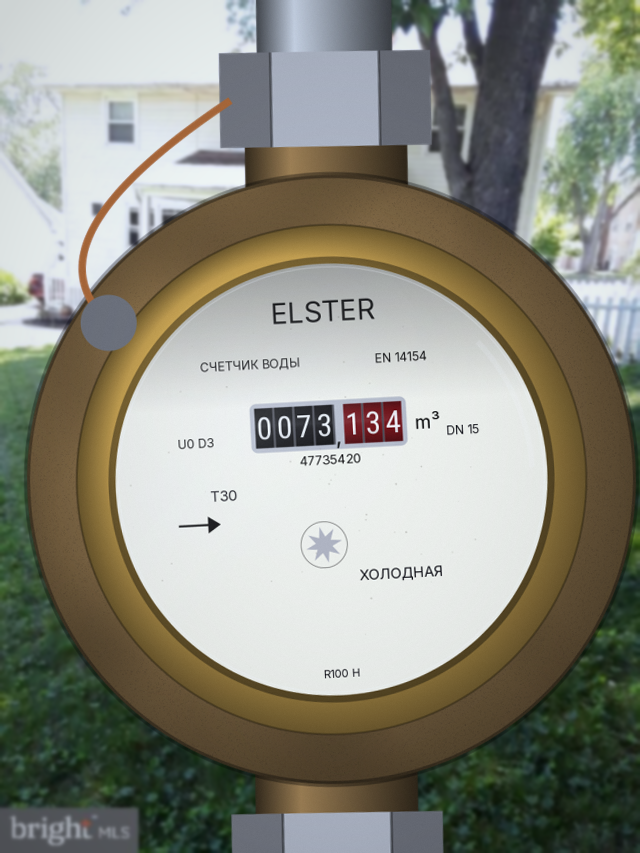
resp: 73.134,m³
